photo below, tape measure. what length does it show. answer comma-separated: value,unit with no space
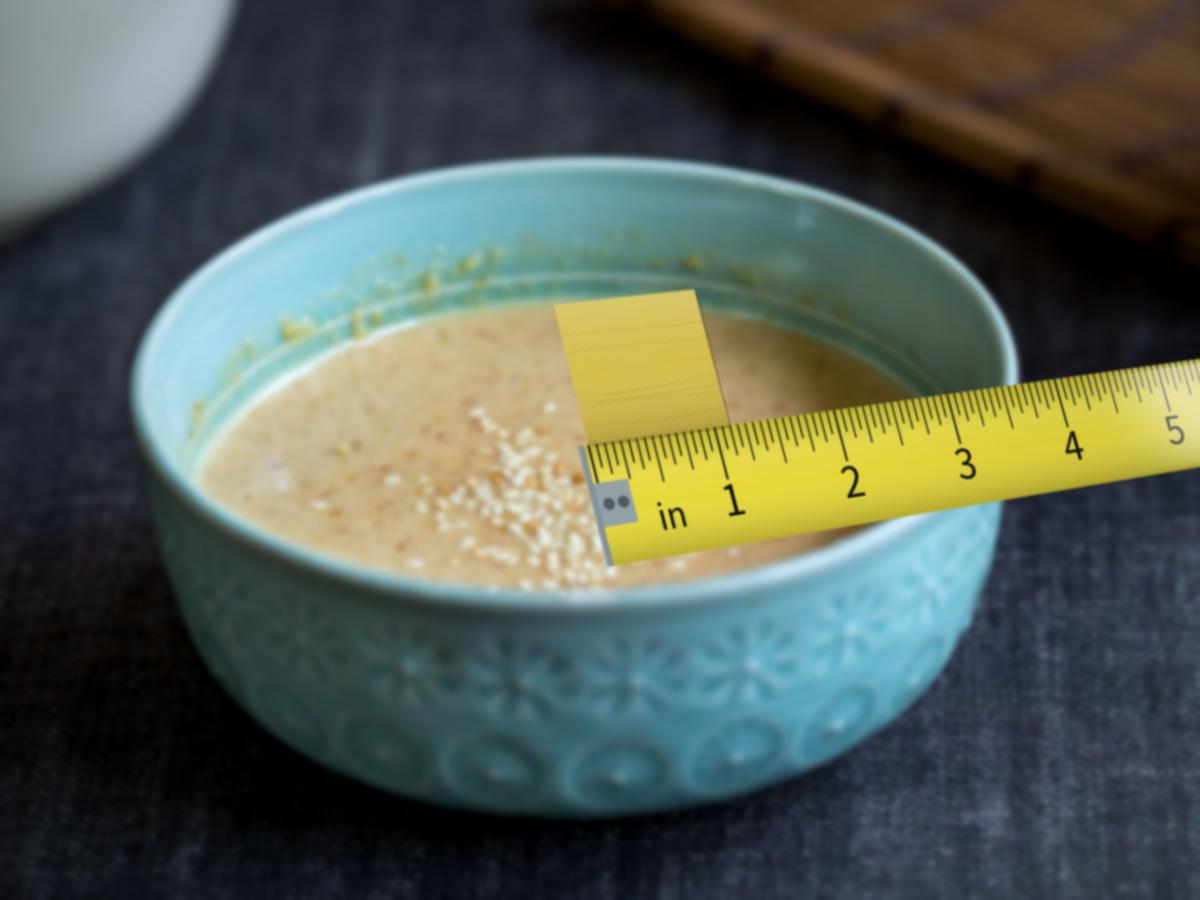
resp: 1.125,in
